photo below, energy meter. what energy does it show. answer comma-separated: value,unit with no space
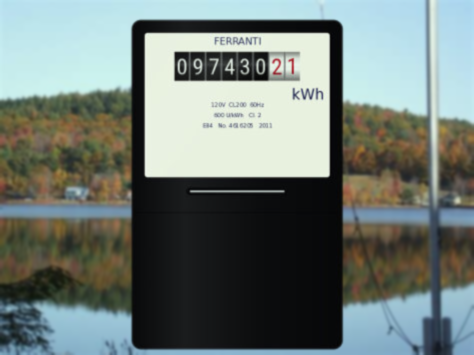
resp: 97430.21,kWh
